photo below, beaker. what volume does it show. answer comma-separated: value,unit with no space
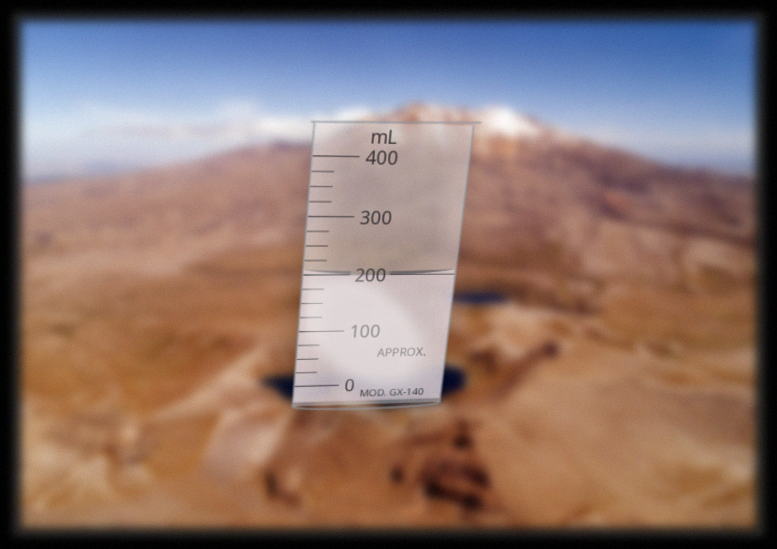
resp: 200,mL
